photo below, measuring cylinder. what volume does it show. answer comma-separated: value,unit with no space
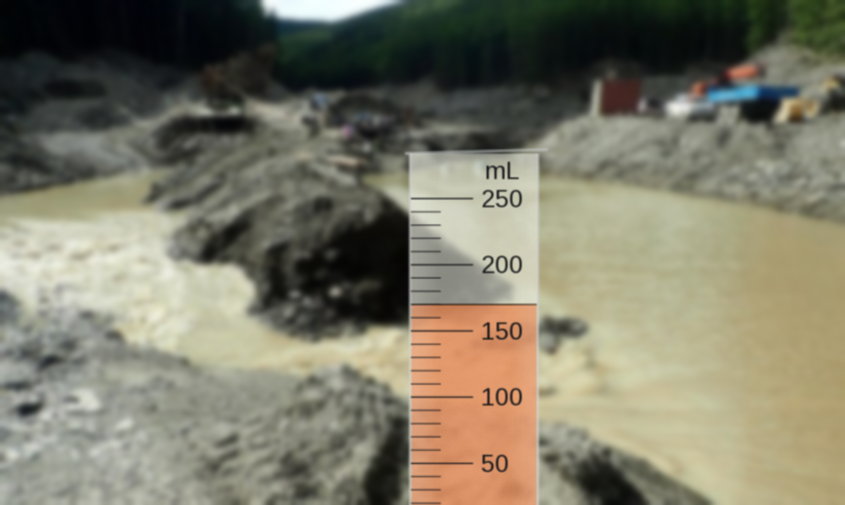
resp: 170,mL
